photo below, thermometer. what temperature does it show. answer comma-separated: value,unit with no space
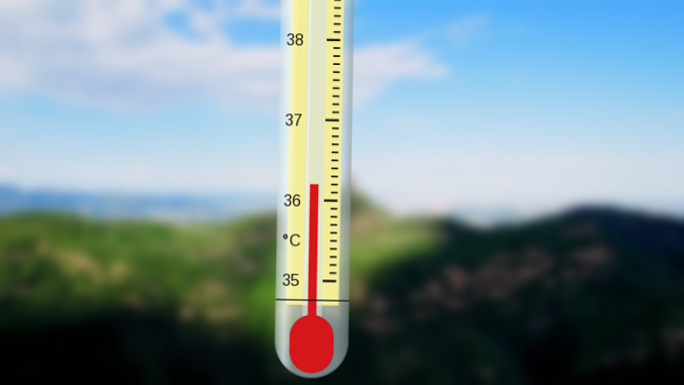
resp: 36.2,°C
